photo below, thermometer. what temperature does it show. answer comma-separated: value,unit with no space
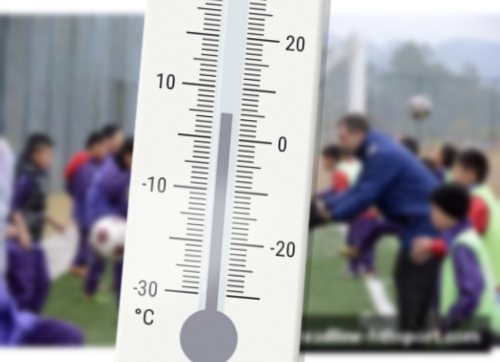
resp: 5,°C
